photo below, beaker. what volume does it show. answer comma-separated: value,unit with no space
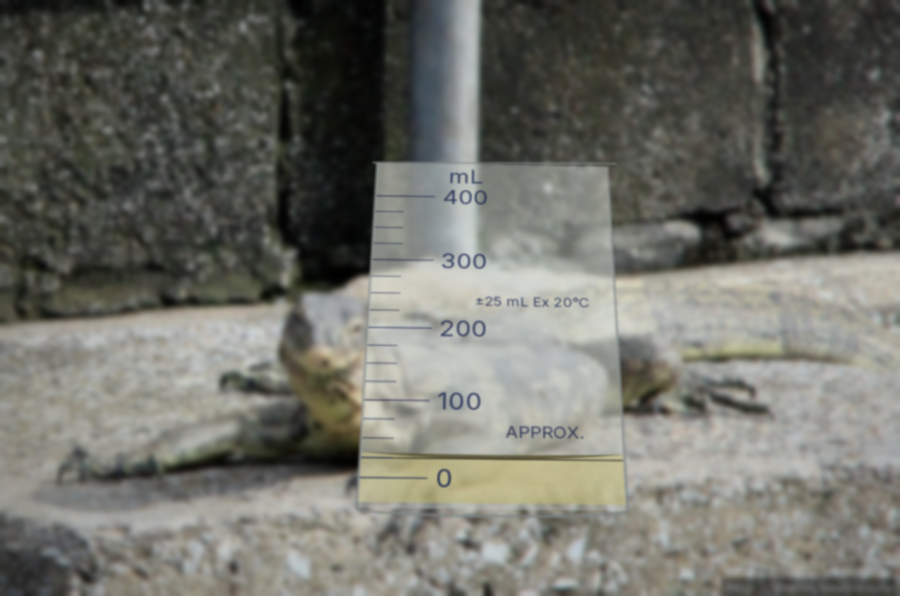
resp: 25,mL
